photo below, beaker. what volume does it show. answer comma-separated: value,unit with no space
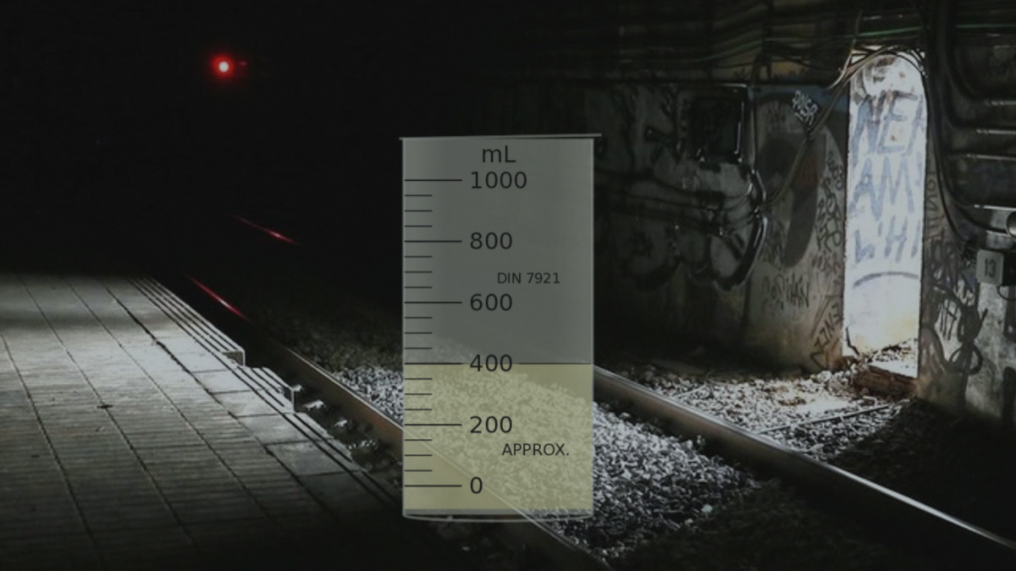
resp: 400,mL
